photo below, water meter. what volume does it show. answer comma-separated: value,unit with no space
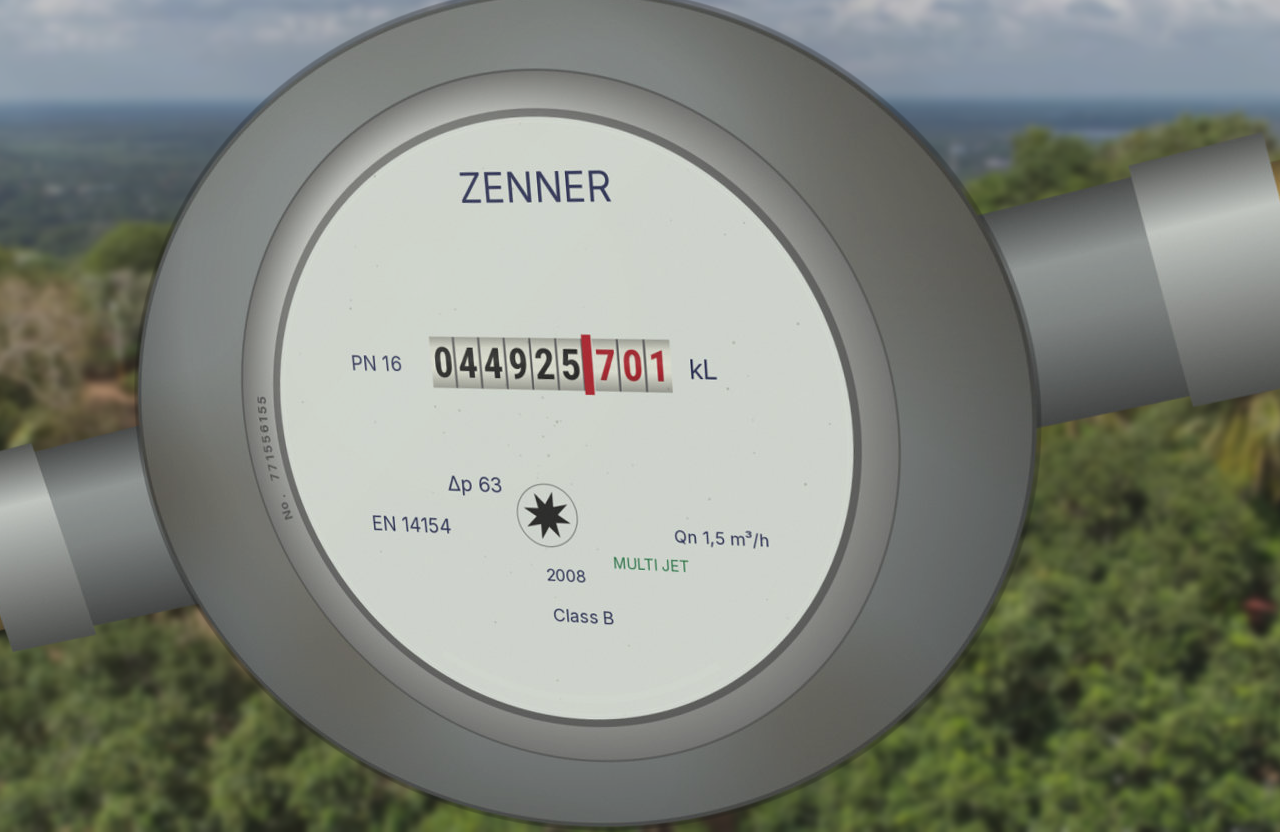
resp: 44925.701,kL
